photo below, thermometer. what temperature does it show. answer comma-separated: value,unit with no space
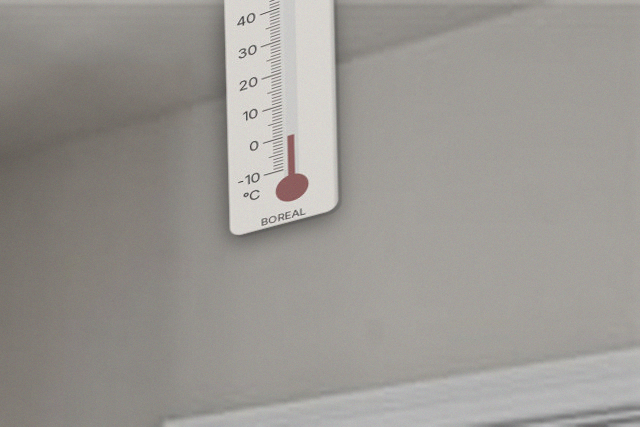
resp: 0,°C
